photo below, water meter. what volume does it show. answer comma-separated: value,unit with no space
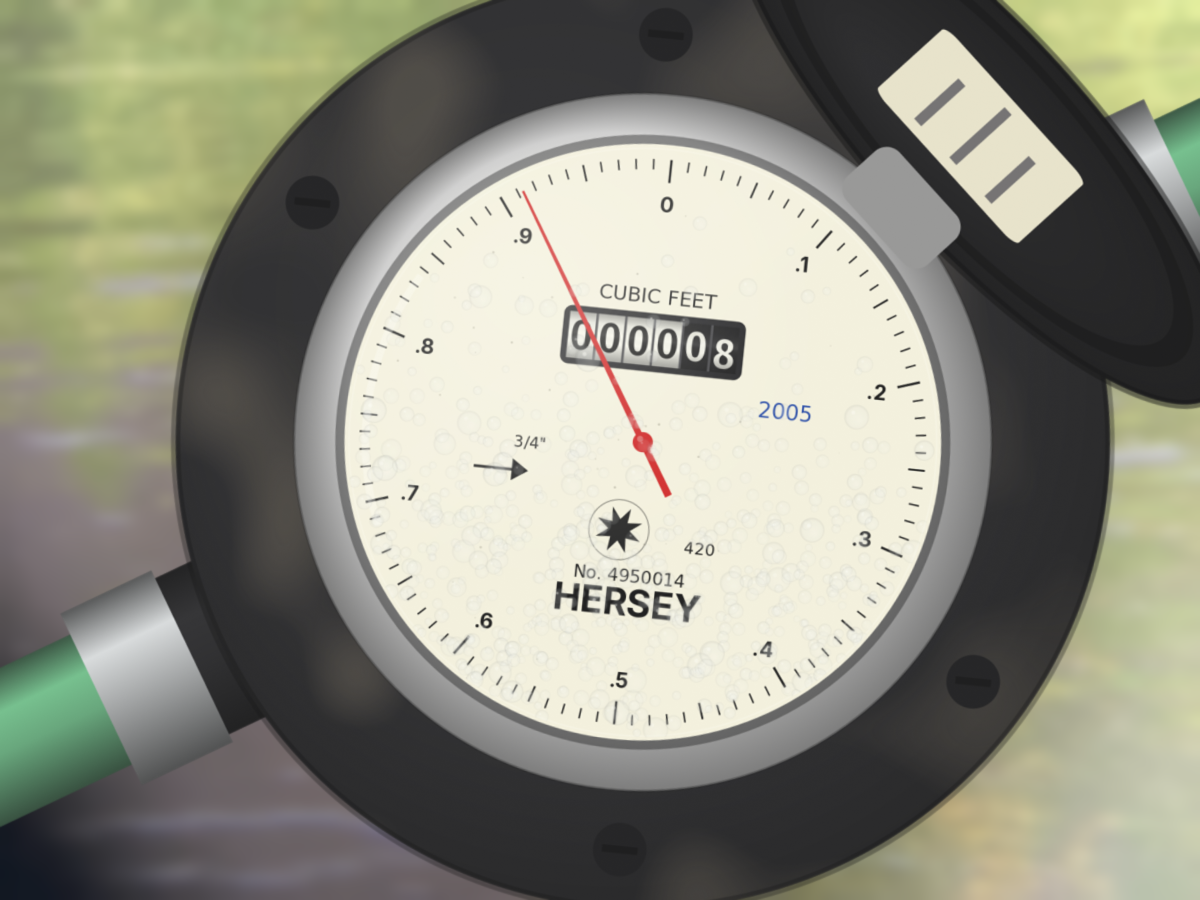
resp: 7.91,ft³
